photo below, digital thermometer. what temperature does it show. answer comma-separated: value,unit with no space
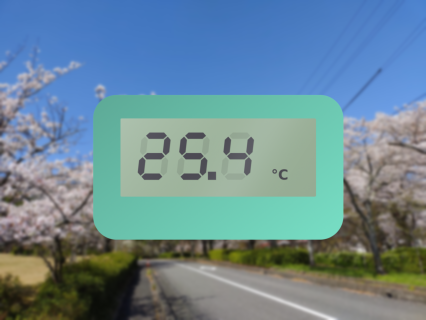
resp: 25.4,°C
